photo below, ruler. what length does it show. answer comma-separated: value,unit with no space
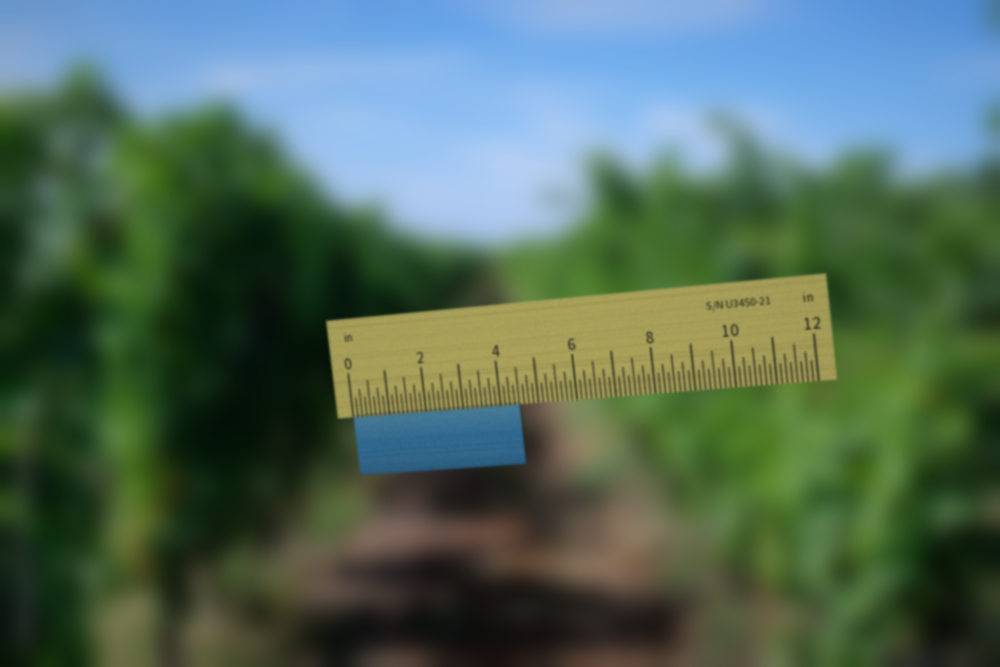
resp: 4.5,in
